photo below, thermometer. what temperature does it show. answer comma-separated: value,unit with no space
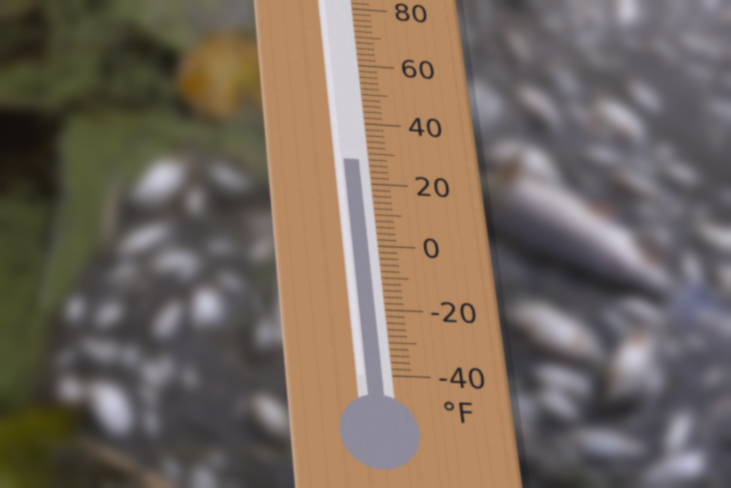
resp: 28,°F
